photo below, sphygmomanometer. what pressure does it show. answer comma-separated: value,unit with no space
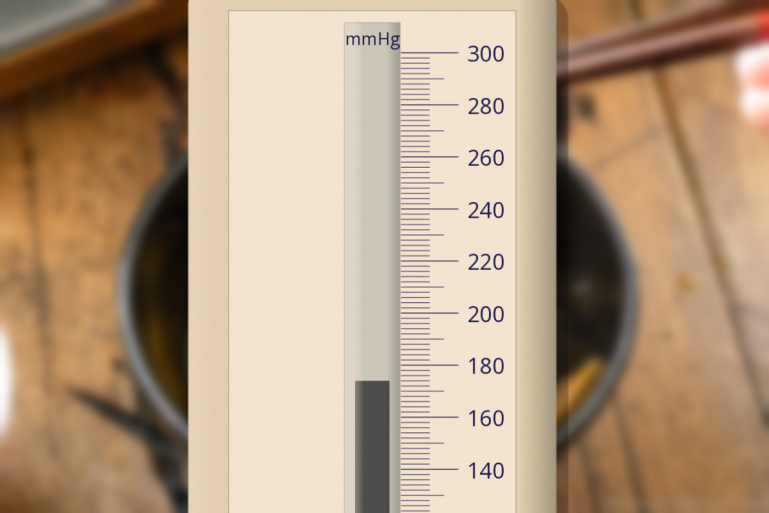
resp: 174,mmHg
